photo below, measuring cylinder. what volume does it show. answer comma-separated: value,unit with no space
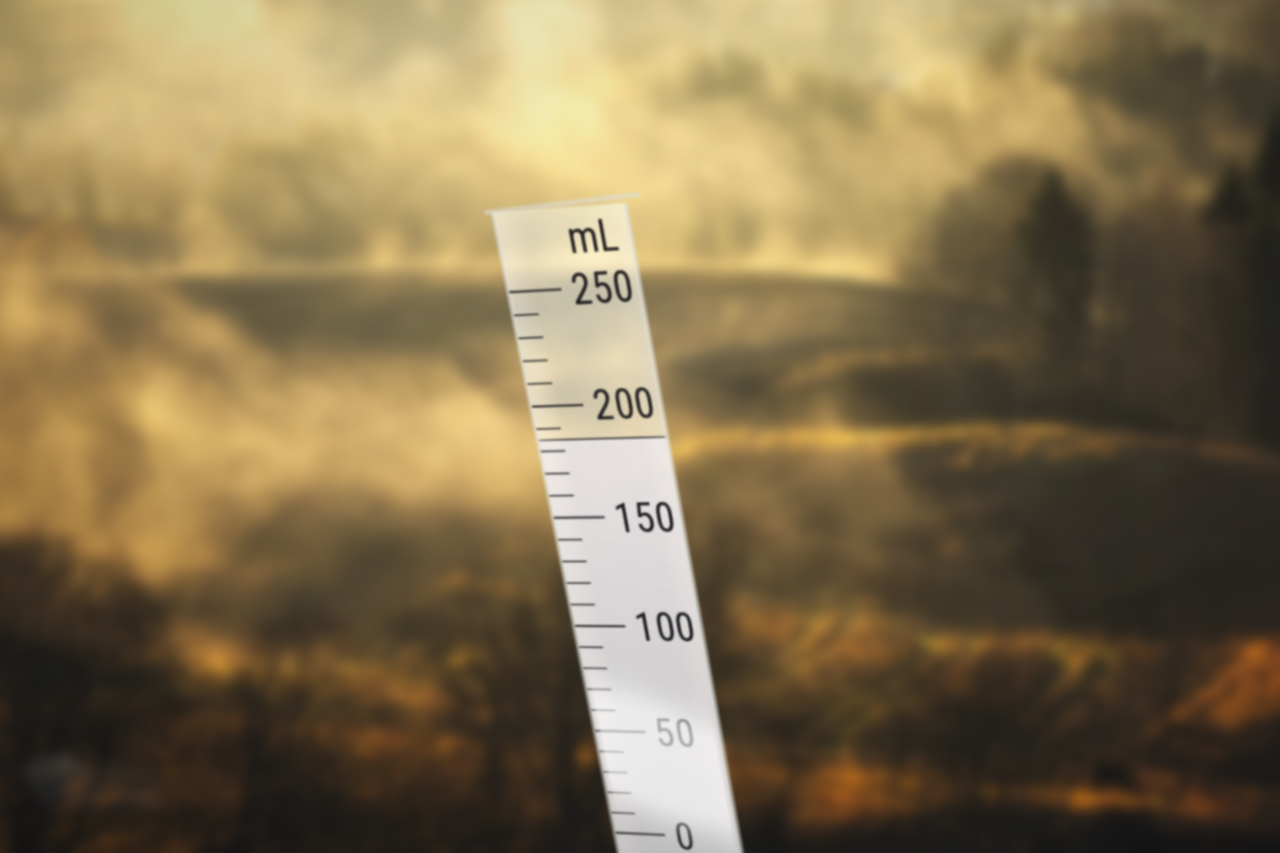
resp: 185,mL
